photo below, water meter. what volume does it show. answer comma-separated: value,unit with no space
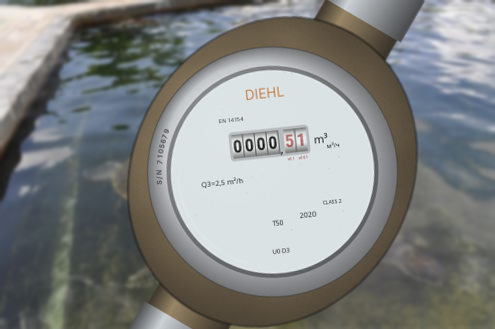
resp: 0.51,m³
